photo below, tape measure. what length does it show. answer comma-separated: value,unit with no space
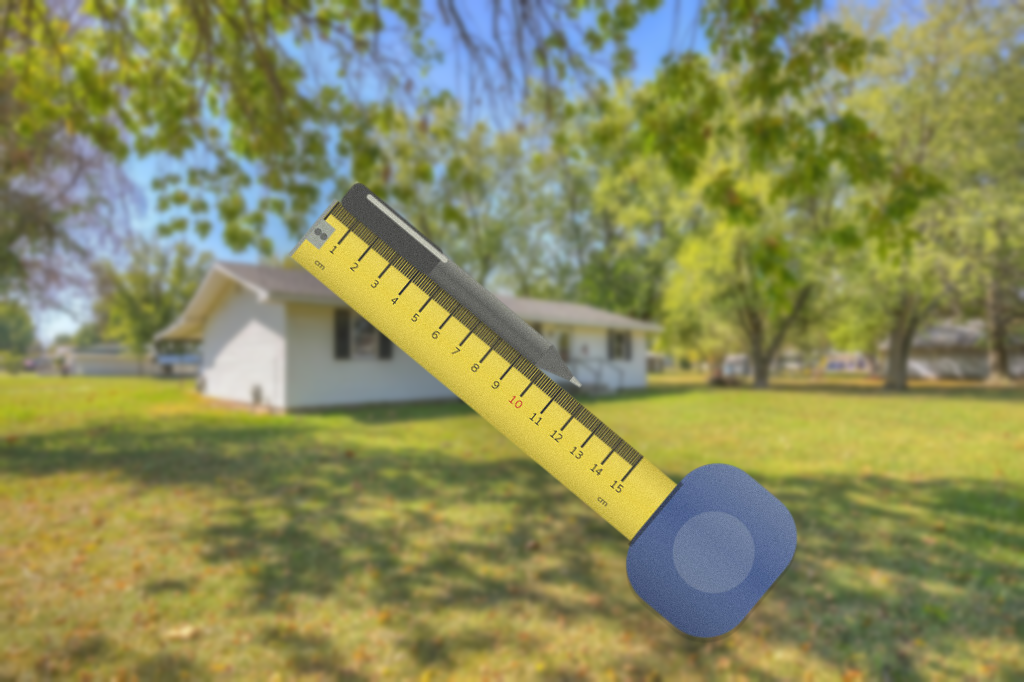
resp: 11.5,cm
